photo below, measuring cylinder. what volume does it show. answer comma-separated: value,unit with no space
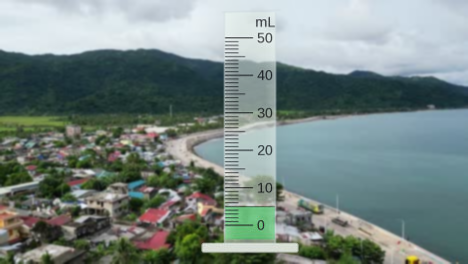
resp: 5,mL
